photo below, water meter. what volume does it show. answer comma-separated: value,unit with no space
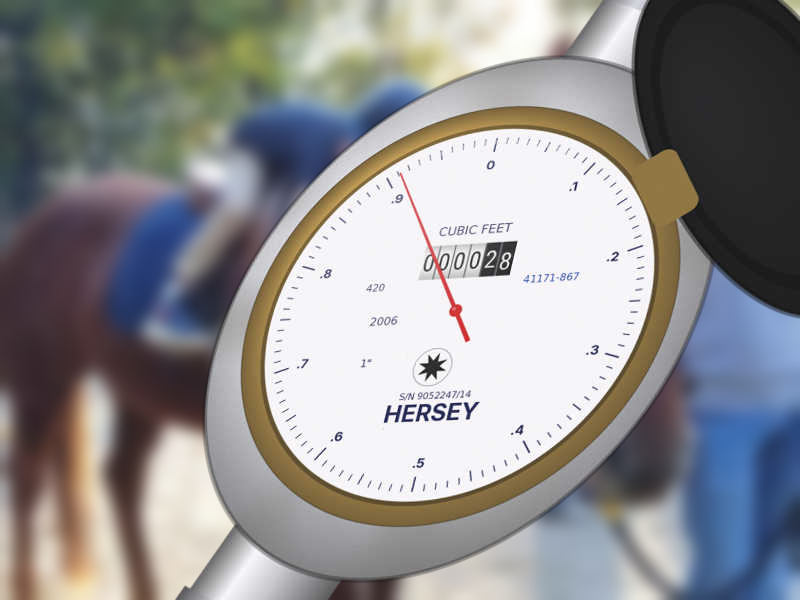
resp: 27.91,ft³
